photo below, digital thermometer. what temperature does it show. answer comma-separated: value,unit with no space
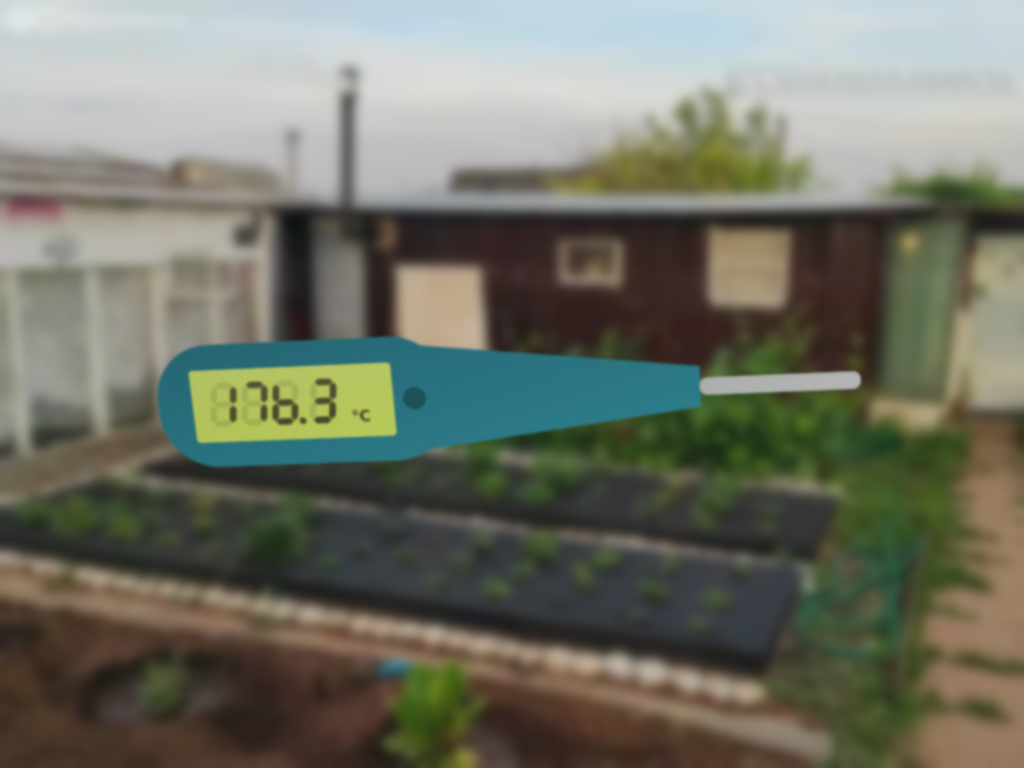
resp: 176.3,°C
